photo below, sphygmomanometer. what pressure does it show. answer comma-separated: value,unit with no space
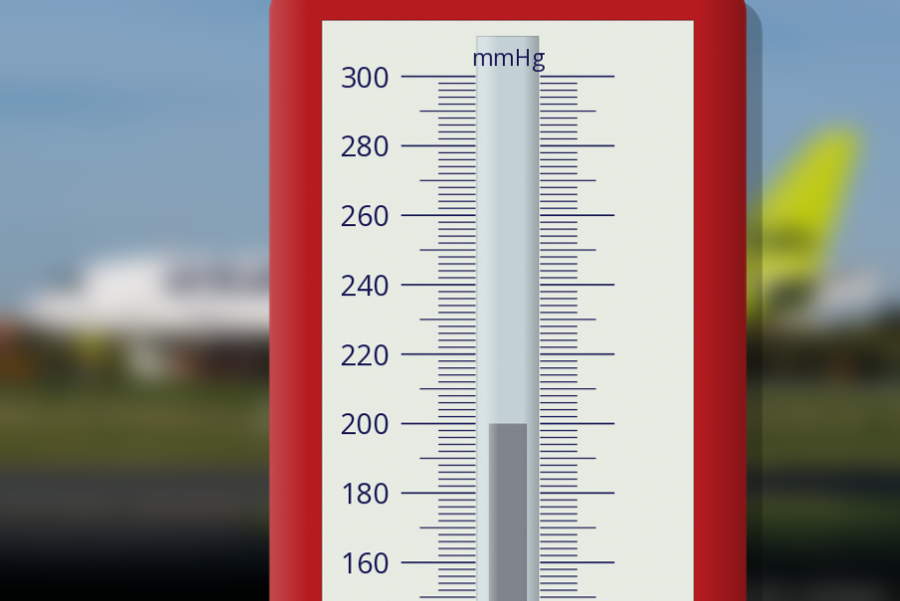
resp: 200,mmHg
